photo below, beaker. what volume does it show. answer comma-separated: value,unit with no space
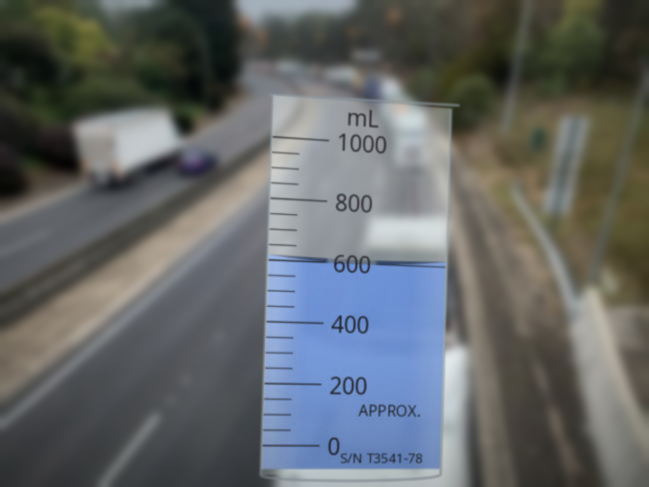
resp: 600,mL
